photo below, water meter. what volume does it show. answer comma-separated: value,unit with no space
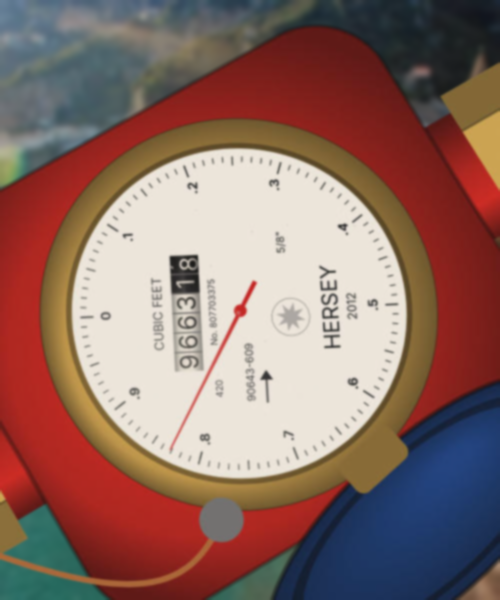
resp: 966317.83,ft³
